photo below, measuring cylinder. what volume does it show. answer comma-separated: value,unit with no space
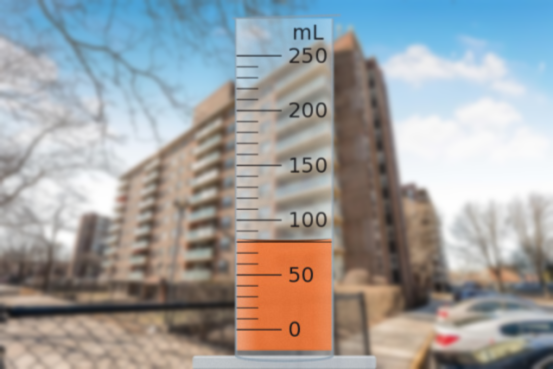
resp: 80,mL
